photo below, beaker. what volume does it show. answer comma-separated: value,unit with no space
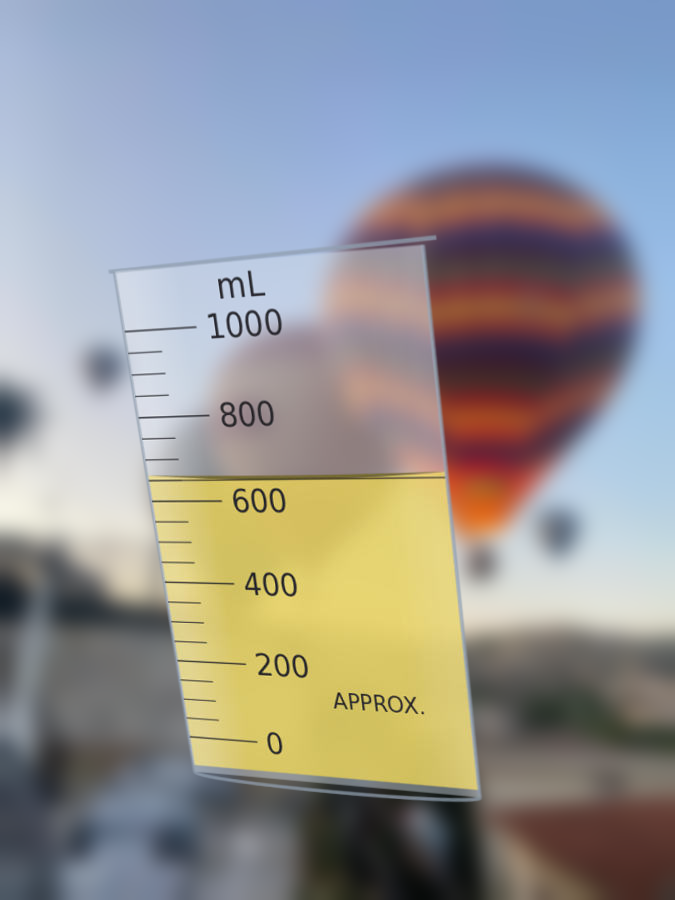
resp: 650,mL
